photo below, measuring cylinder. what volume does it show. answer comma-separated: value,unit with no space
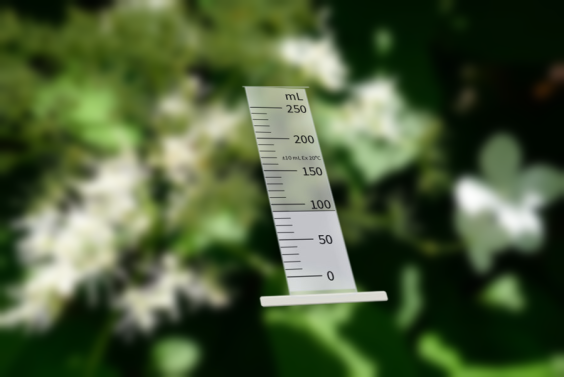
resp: 90,mL
